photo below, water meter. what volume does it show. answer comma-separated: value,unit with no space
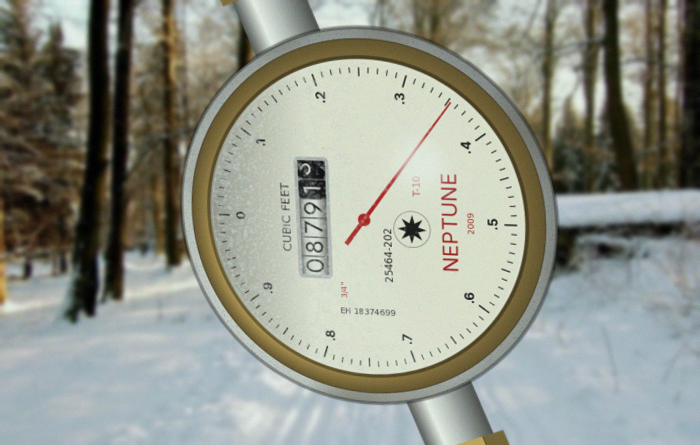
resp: 87913.35,ft³
